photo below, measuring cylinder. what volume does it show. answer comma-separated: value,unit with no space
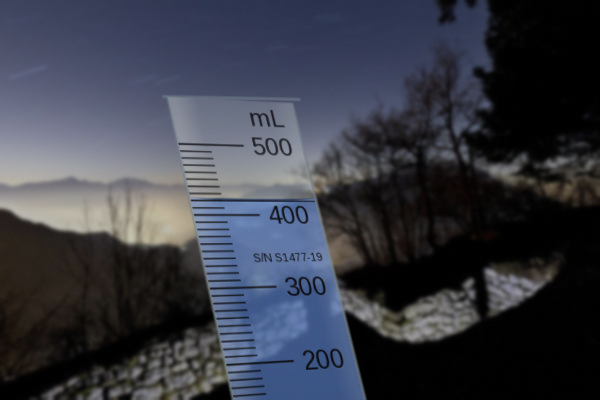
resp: 420,mL
